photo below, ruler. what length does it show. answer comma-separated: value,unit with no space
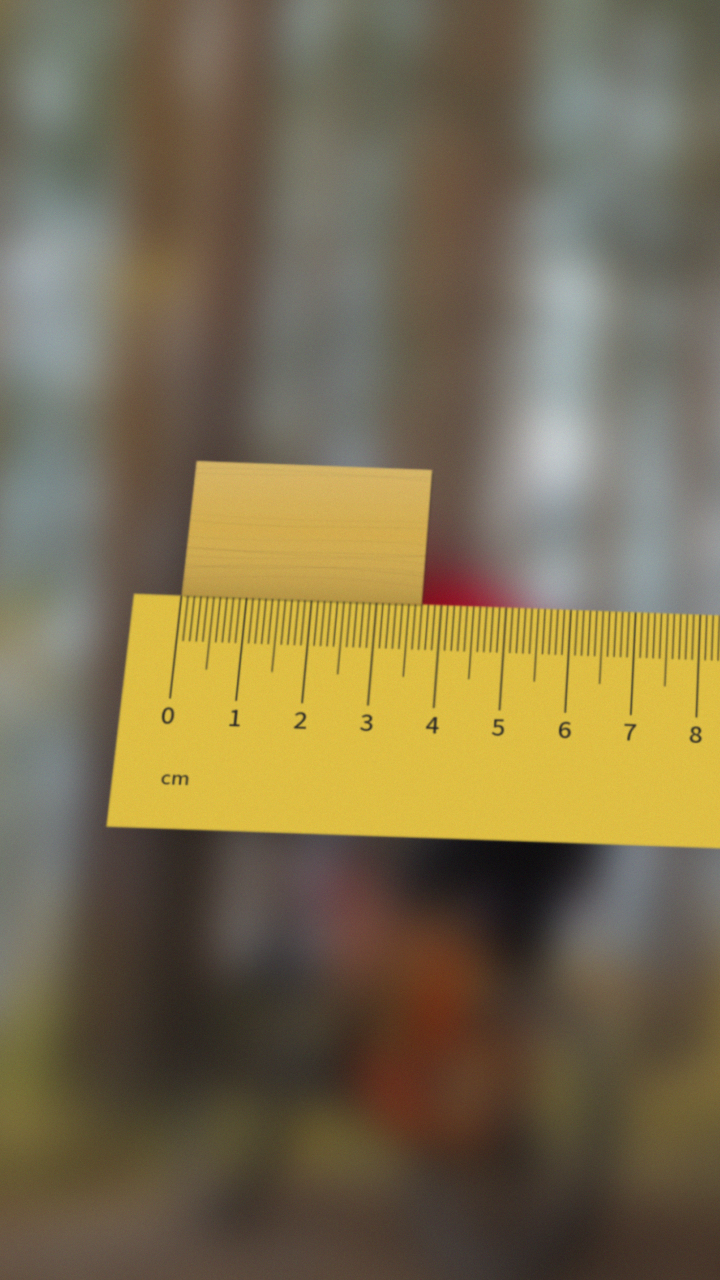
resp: 3.7,cm
